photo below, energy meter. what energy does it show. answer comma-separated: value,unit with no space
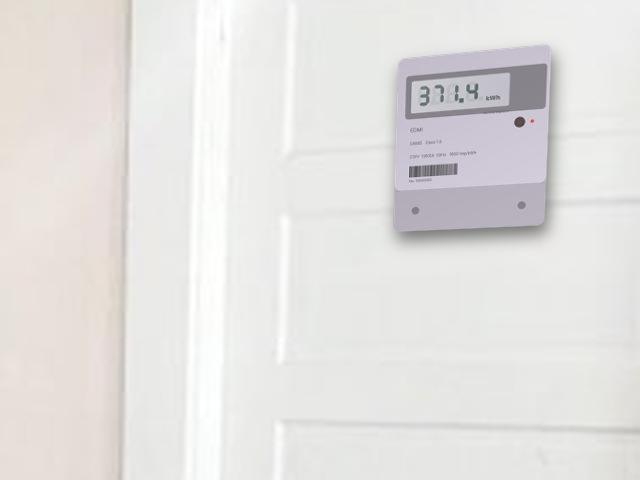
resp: 371.4,kWh
